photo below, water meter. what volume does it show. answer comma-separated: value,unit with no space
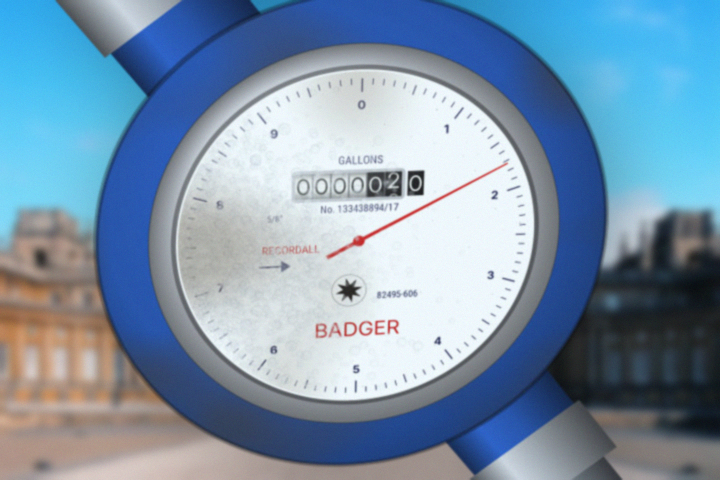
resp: 21.7,gal
